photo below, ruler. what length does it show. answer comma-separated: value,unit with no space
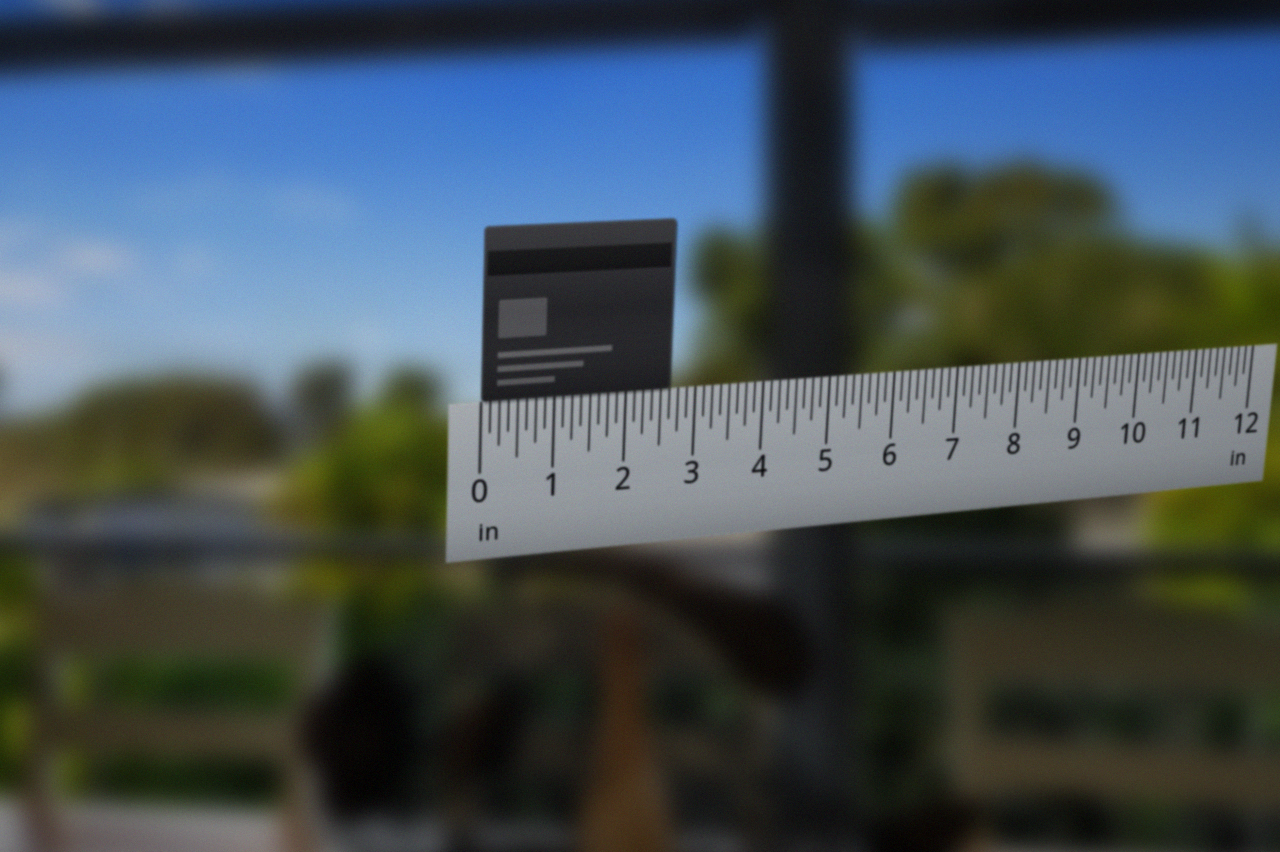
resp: 2.625,in
